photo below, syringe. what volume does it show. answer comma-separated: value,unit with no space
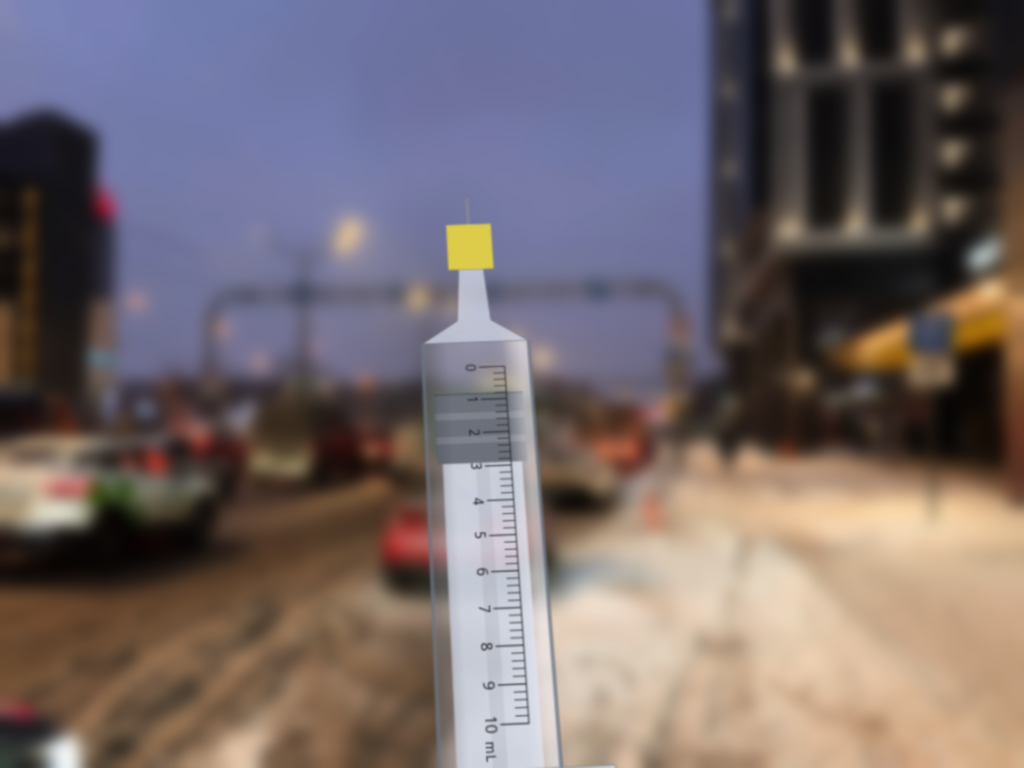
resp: 0.8,mL
